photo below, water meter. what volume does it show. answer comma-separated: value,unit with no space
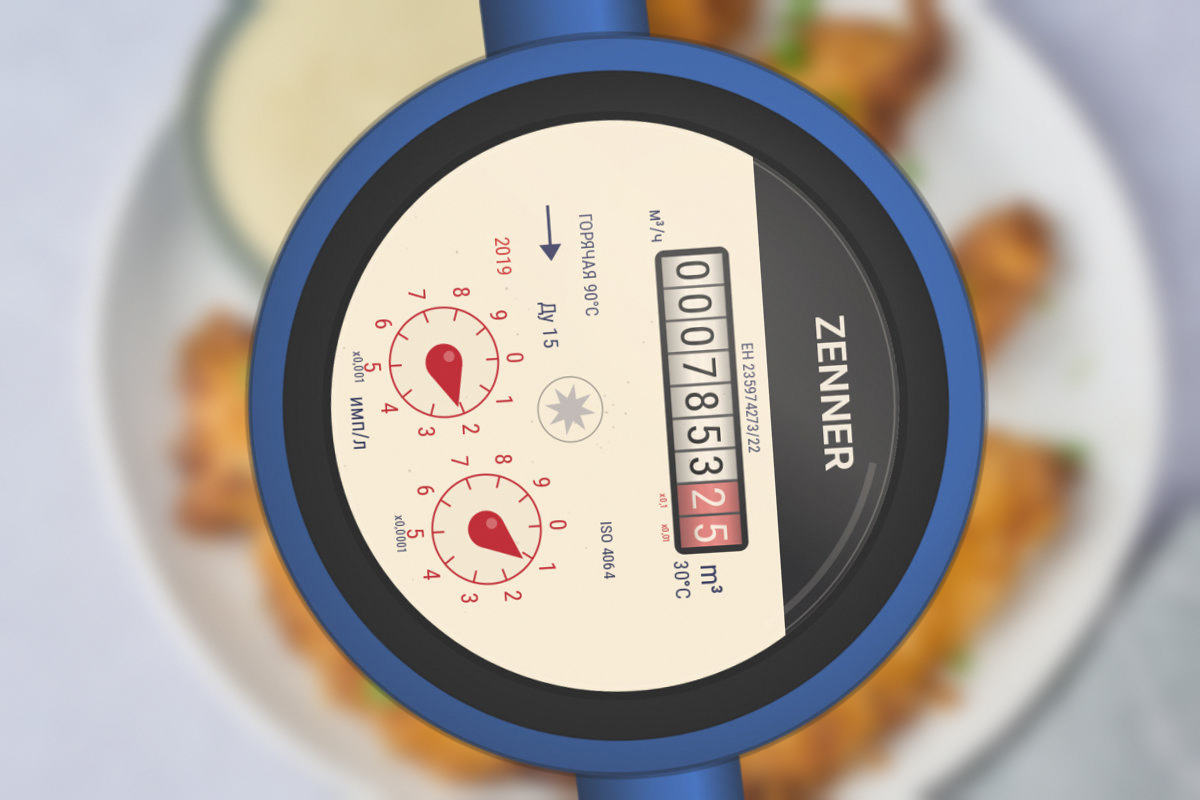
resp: 7853.2521,m³
